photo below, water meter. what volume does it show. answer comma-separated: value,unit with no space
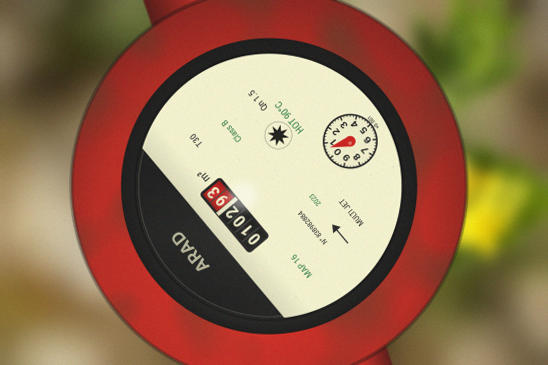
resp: 102.930,m³
